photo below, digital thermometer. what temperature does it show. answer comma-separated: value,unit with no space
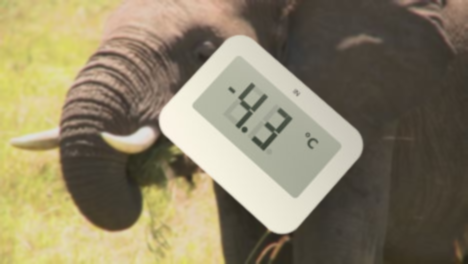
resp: -4.3,°C
